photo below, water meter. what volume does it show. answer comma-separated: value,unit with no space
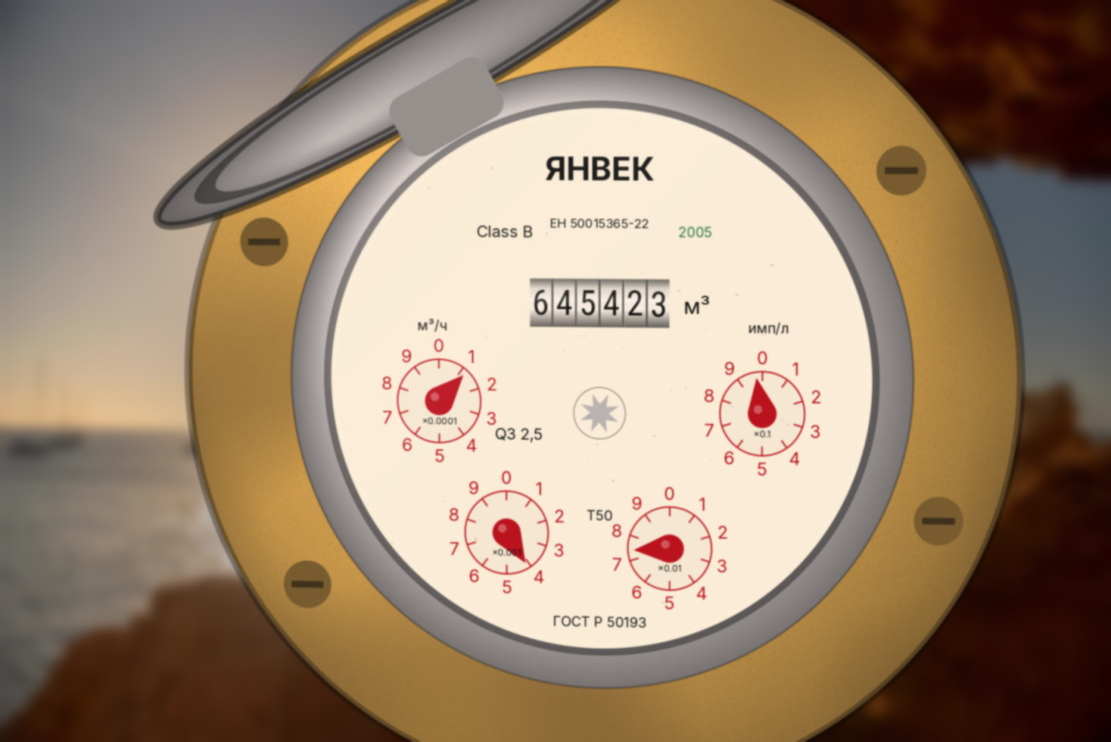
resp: 645422.9741,m³
